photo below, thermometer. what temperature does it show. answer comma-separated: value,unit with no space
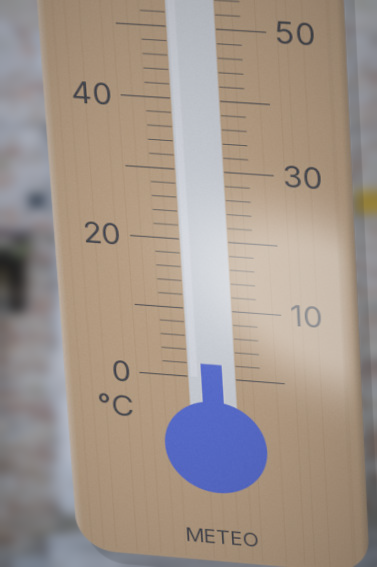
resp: 2,°C
